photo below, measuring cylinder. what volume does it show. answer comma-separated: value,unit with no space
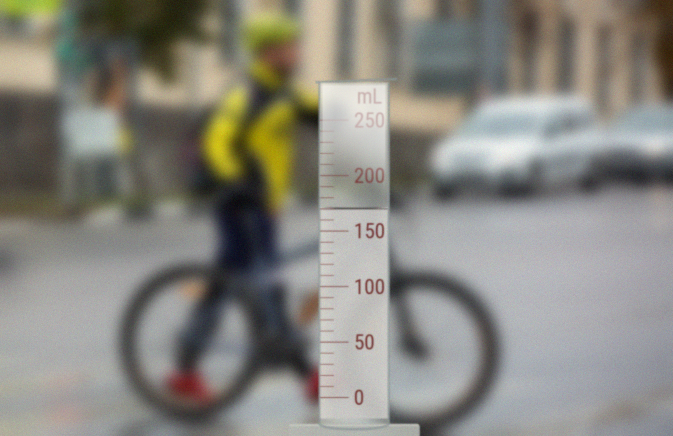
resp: 170,mL
